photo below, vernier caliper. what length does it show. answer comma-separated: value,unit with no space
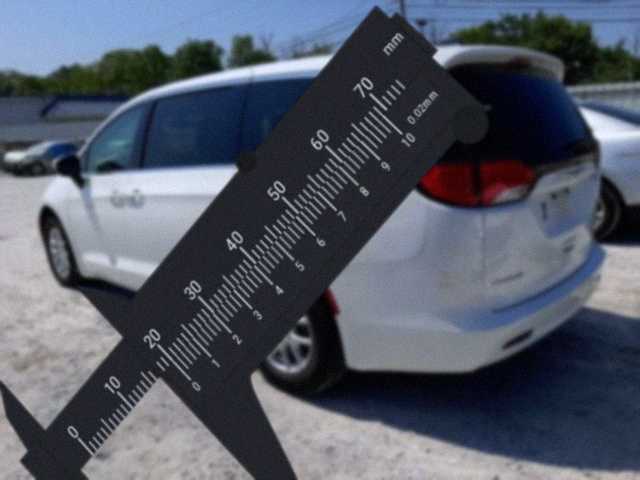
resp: 20.0,mm
